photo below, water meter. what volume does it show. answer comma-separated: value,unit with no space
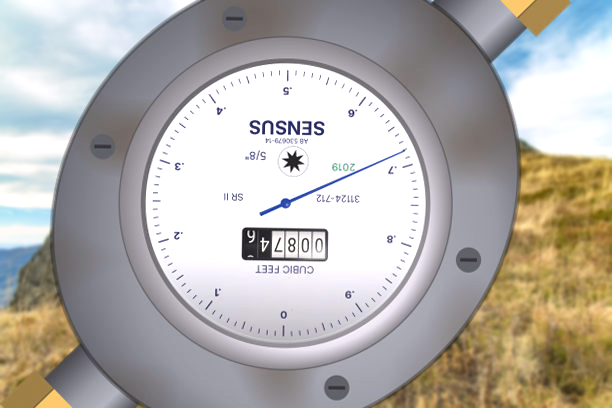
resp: 8745.68,ft³
